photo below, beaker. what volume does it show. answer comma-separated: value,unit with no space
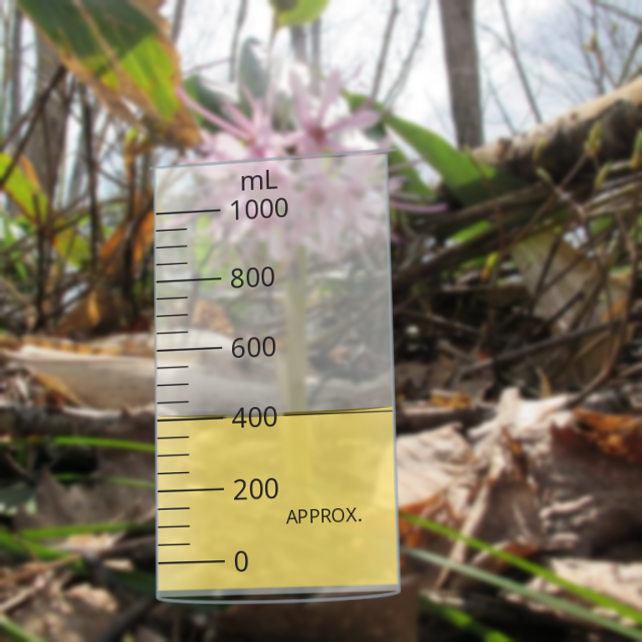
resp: 400,mL
